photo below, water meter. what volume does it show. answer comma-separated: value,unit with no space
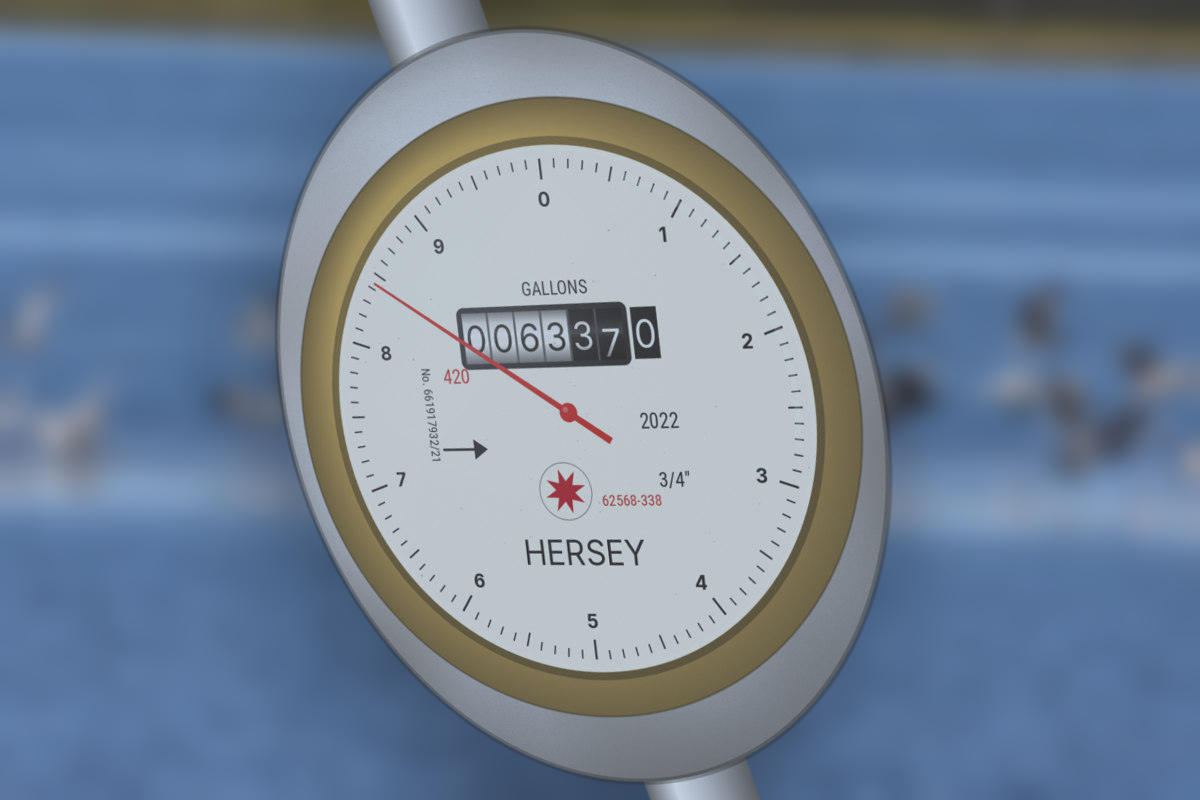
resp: 63368.4,gal
